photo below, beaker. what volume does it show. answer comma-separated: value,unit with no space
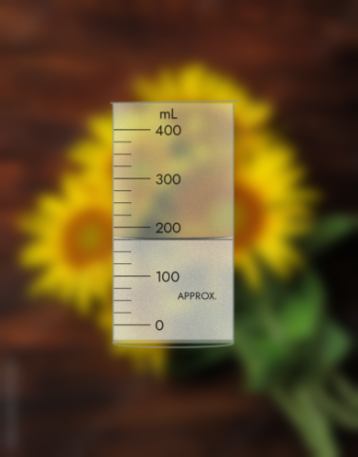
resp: 175,mL
